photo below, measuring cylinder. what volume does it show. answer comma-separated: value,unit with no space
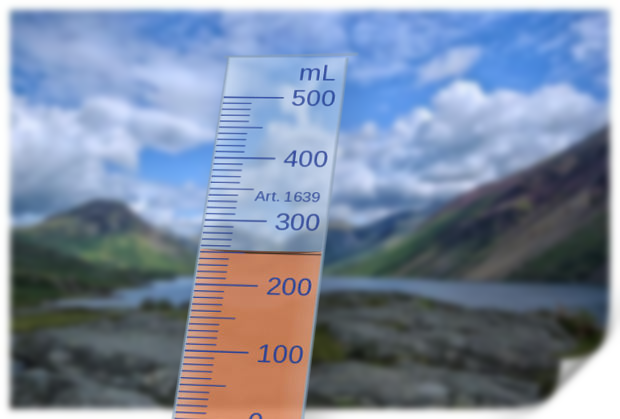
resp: 250,mL
